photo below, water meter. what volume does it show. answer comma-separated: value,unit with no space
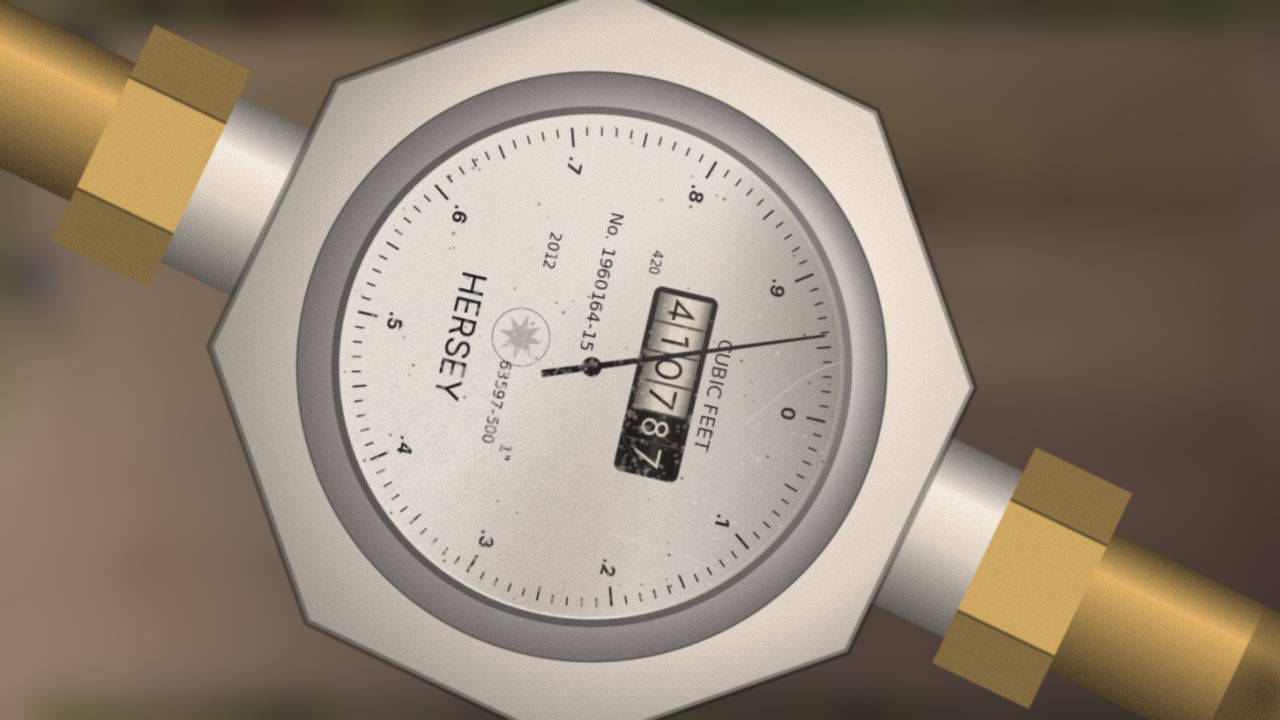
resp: 410786.94,ft³
